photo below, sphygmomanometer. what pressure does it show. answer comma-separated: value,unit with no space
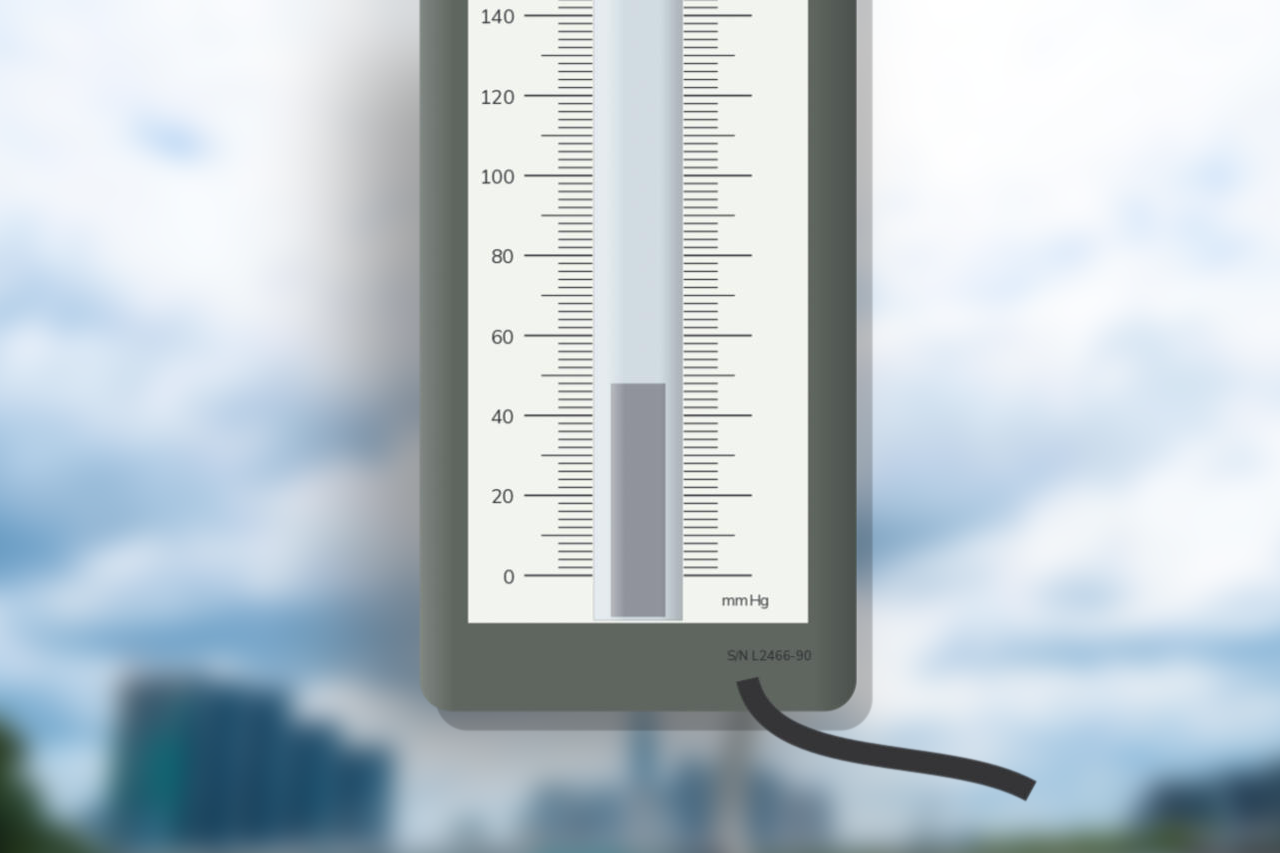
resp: 48,mmHg
